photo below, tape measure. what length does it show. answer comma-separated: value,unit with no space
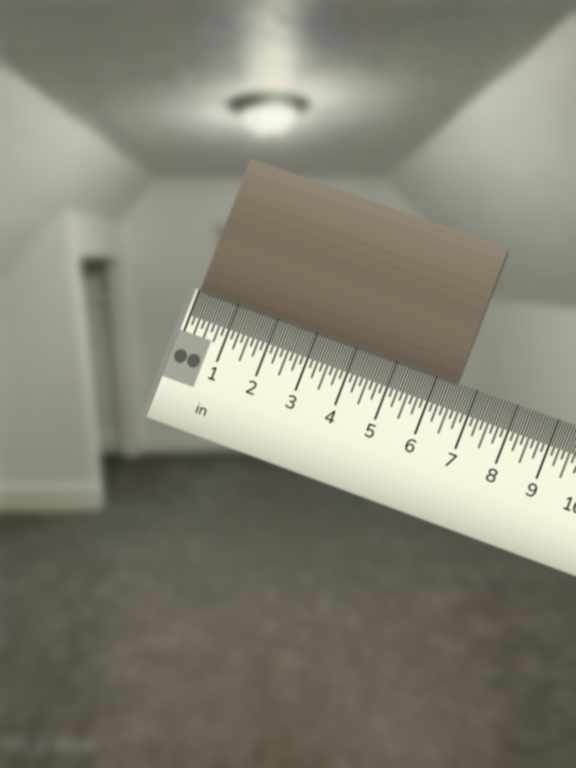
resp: 6.5,in
